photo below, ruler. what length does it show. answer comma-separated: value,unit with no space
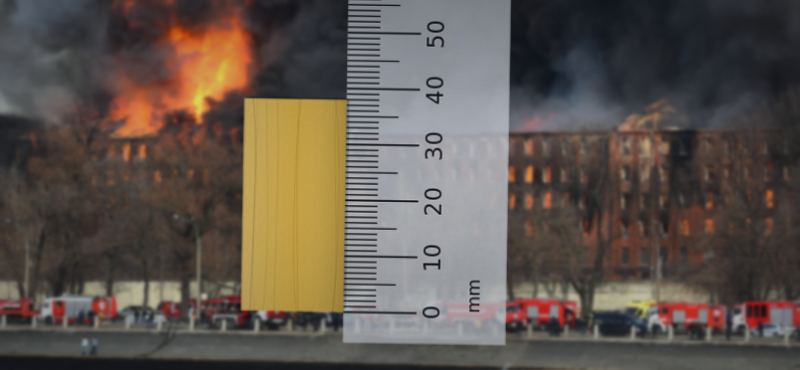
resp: 38,mm
